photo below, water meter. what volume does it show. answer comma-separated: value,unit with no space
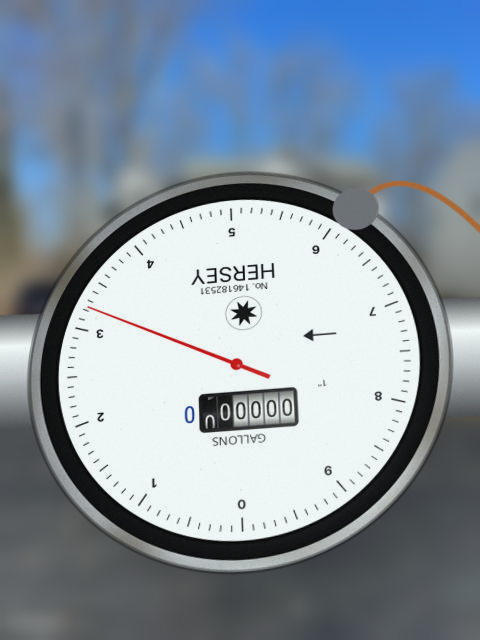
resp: 3.2,gal
